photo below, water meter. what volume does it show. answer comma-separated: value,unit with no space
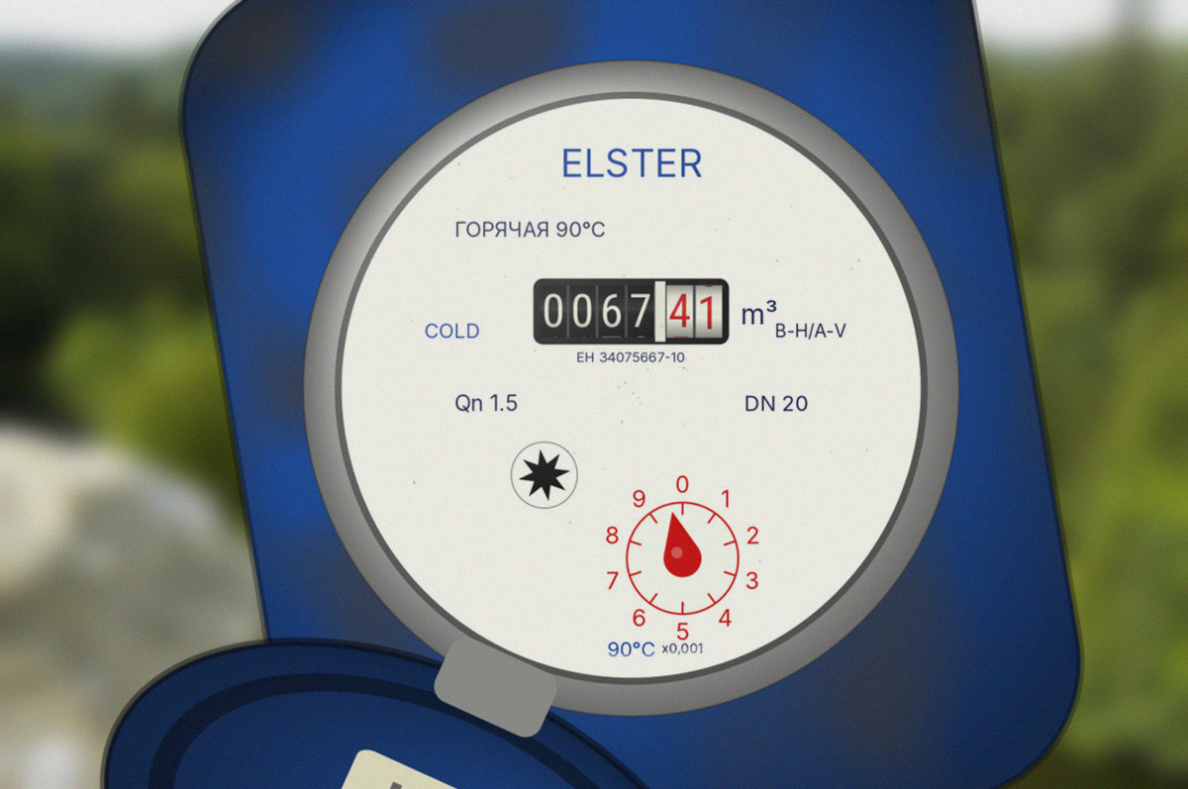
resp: 67.409,m³
